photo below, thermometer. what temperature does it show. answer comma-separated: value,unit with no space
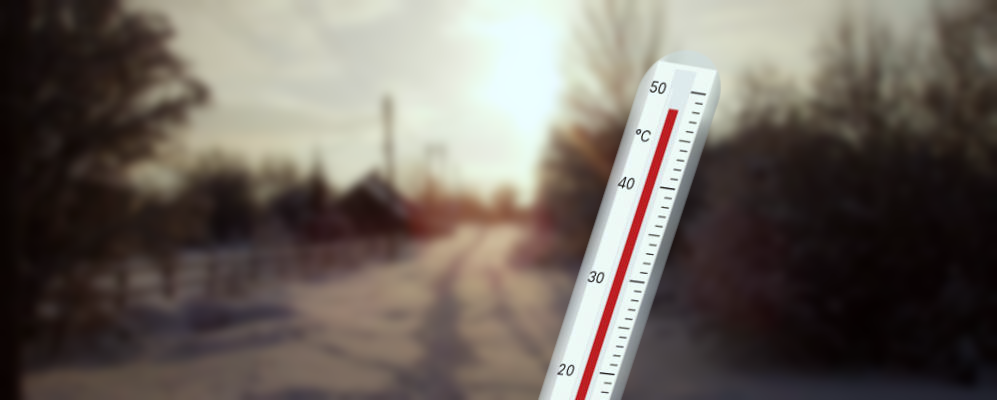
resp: 48,°C
